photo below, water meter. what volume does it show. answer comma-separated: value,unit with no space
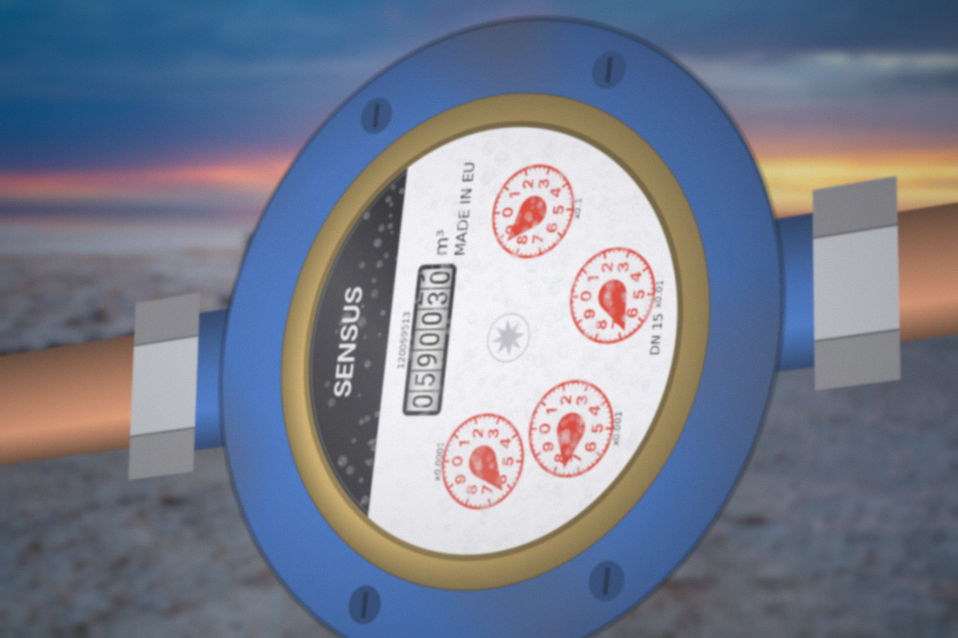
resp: 590029.8676,m³
